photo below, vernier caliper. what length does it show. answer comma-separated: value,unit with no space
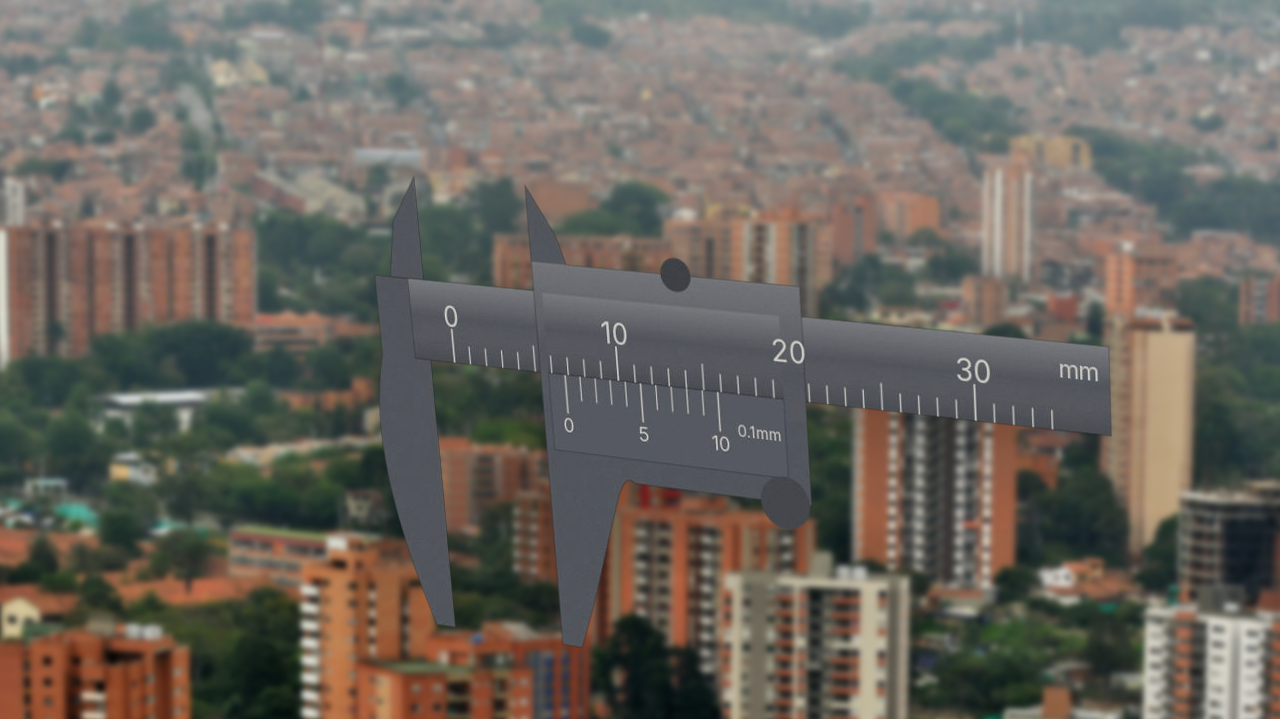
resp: 6.8,mm
